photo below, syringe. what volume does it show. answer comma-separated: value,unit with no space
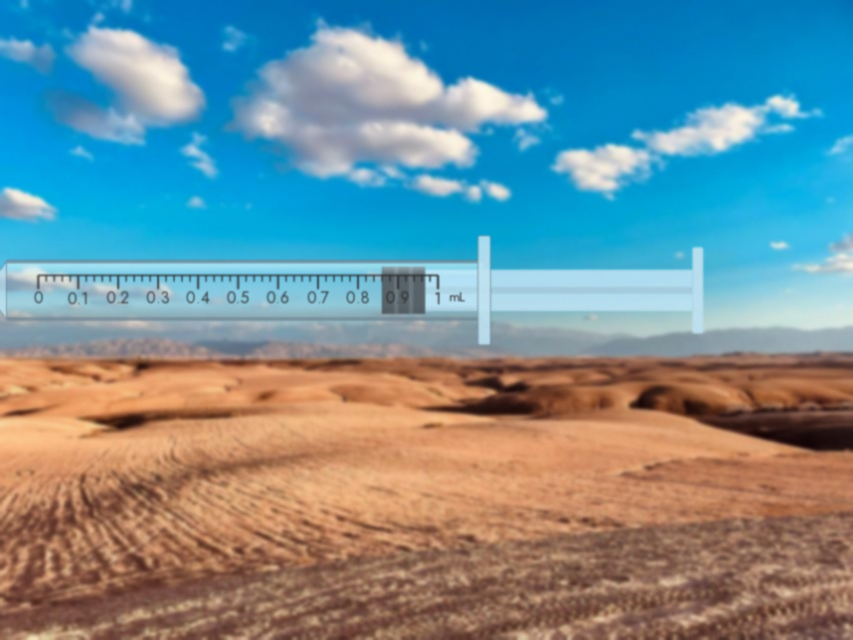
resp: 0.86,mL
